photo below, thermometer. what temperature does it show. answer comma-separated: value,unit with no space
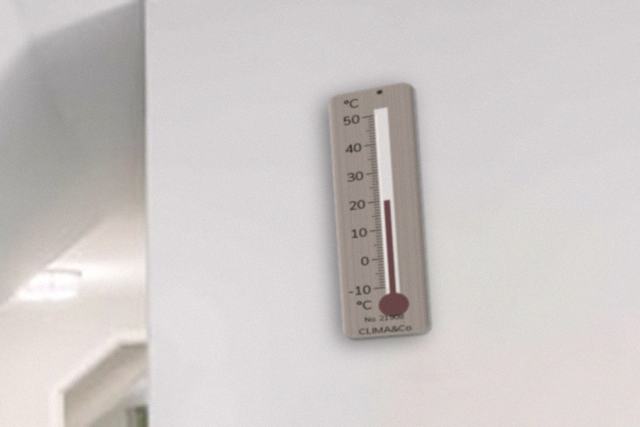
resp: 20,°C
